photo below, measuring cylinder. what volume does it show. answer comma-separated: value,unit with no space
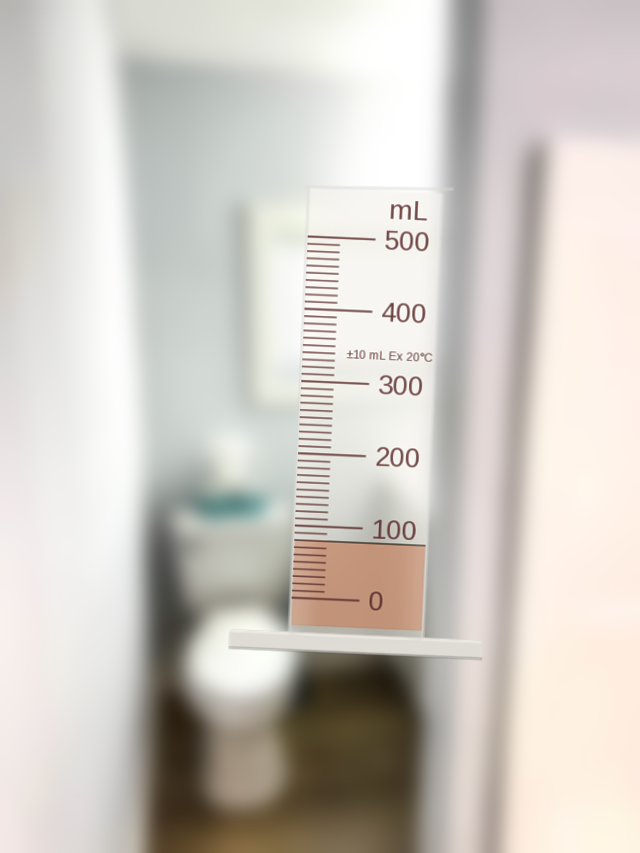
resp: 80,mL
